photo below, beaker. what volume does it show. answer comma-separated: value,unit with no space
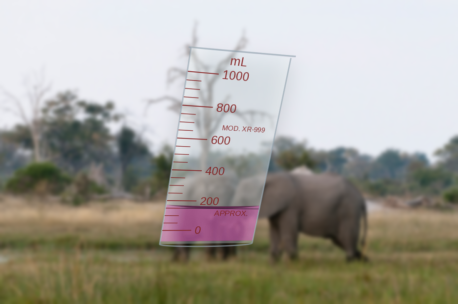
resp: 150,mL
